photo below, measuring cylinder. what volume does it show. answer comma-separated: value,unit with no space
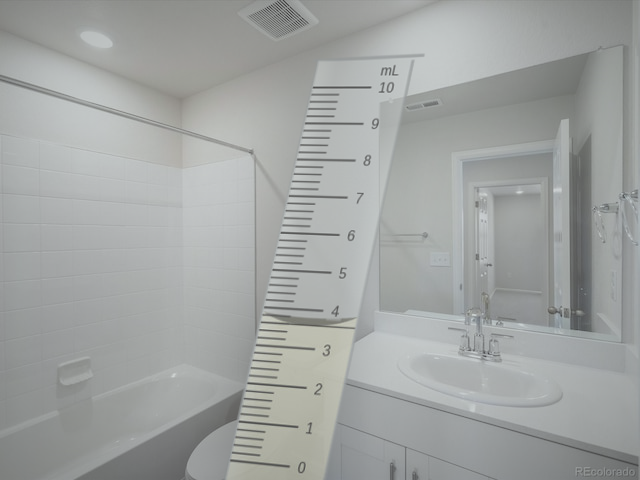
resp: 3.6,mL
